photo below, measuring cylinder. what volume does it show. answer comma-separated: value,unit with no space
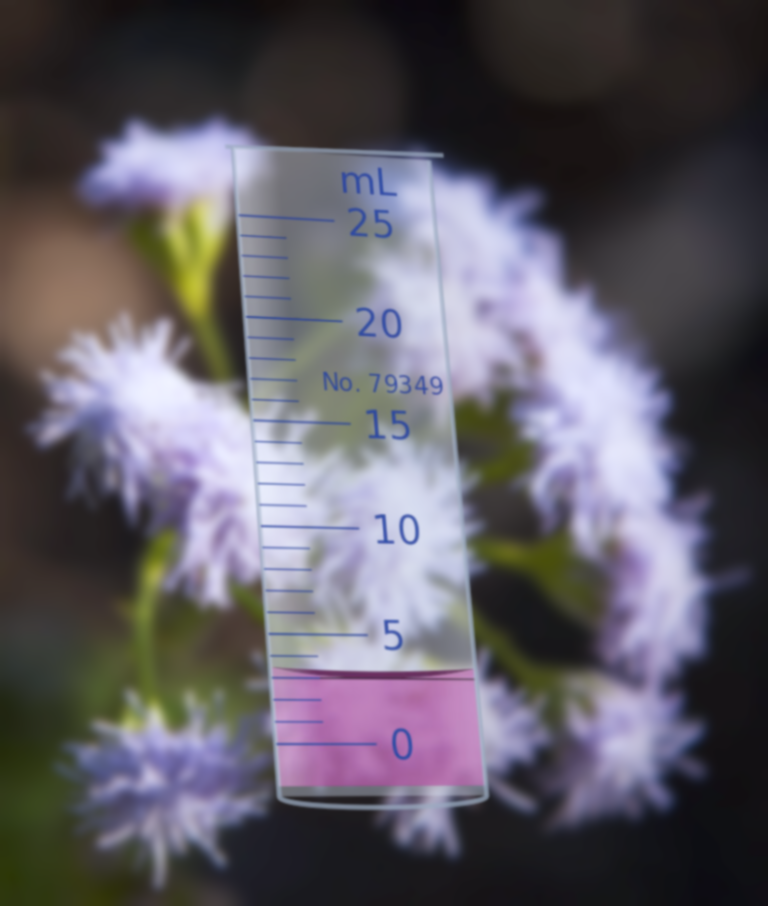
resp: 3,mL
